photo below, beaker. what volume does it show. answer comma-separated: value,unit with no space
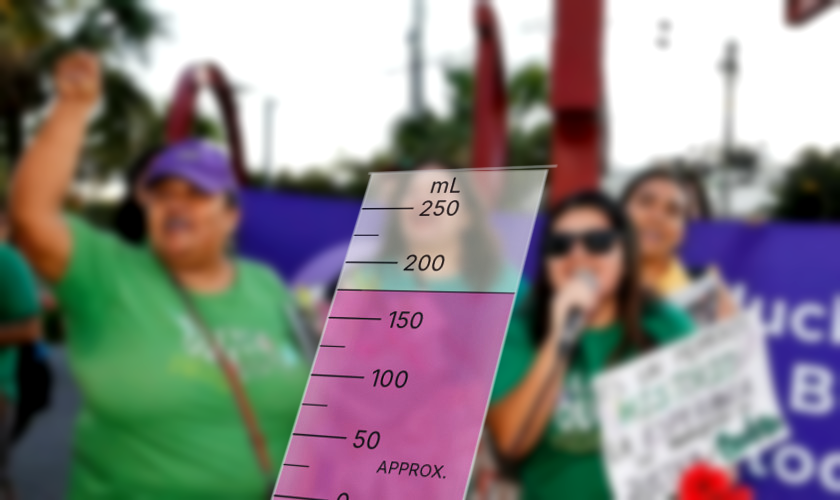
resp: 175,mL
